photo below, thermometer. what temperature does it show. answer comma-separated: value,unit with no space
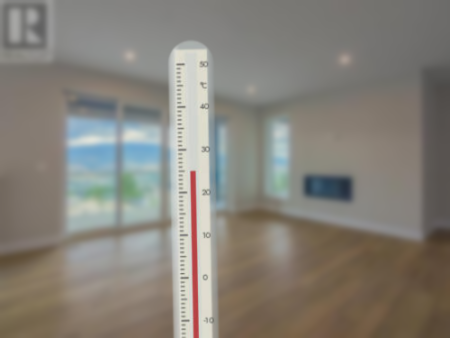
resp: 25,°C
